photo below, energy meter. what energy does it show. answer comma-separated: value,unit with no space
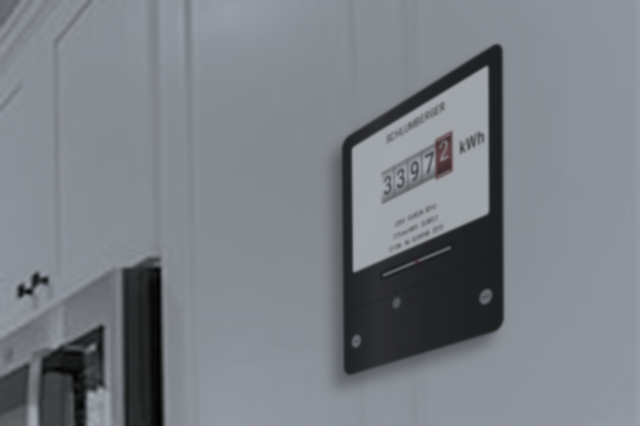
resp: 3397.2,kWh
